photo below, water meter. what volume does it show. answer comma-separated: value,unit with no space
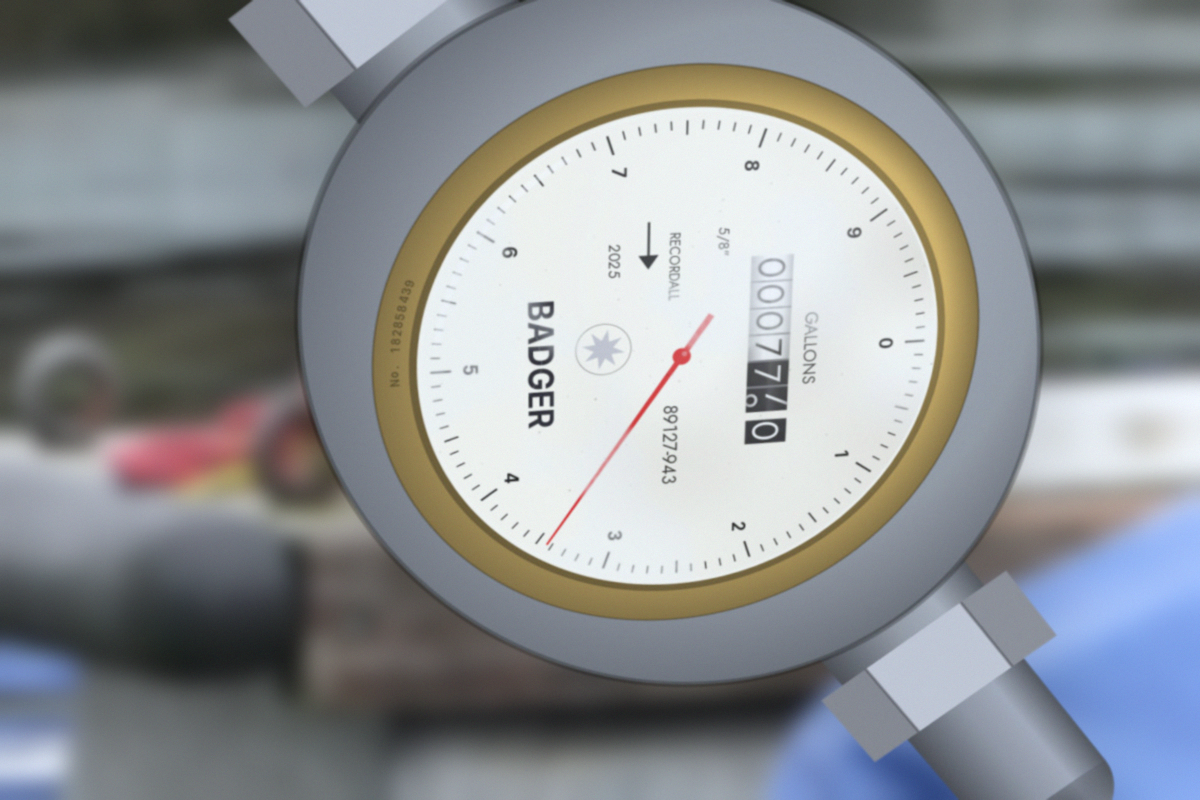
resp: 7773.4,gal
